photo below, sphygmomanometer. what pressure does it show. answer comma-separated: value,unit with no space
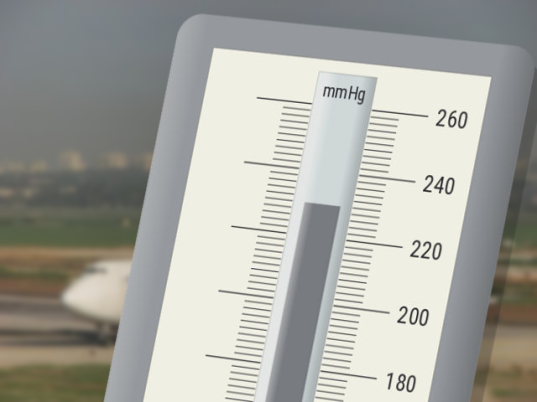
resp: 230,mmHg
